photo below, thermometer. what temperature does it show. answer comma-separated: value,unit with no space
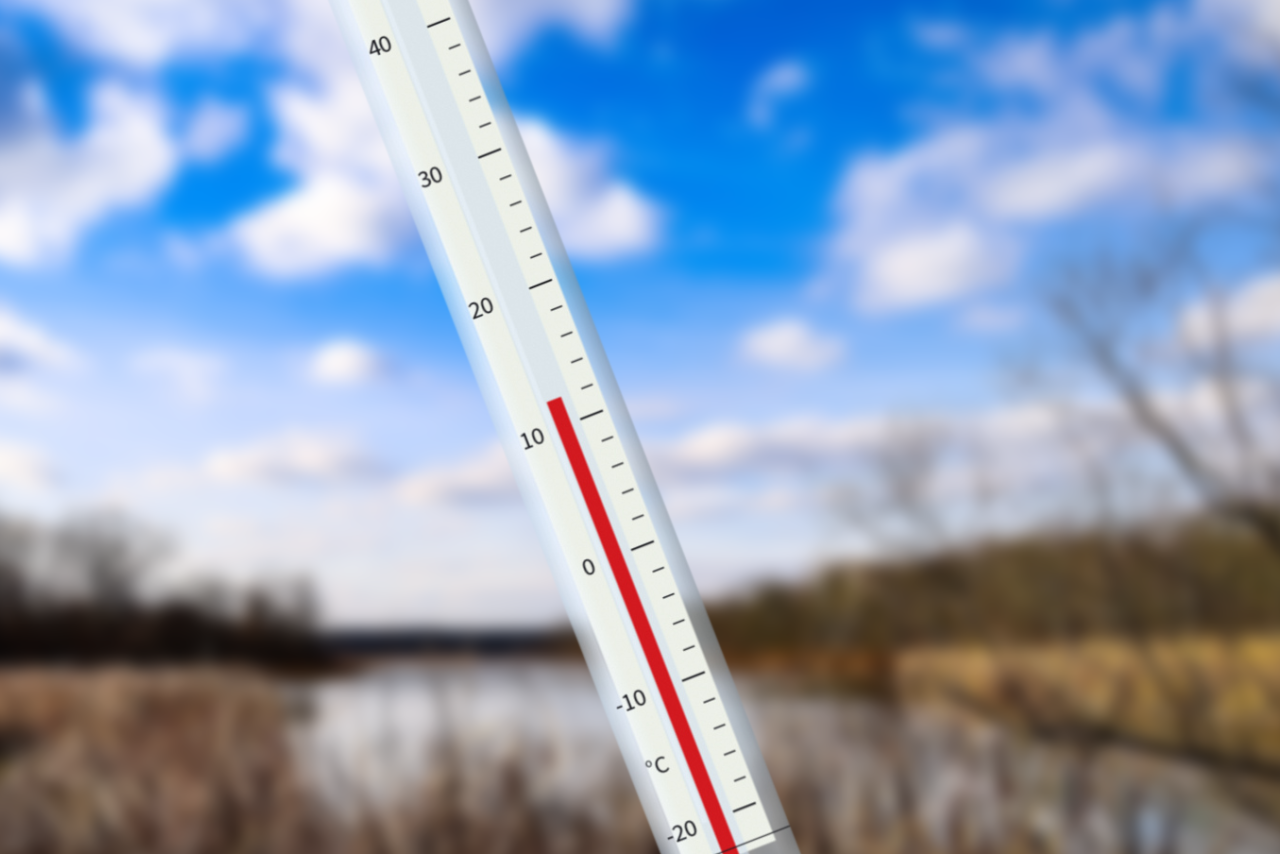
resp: 12,°C
